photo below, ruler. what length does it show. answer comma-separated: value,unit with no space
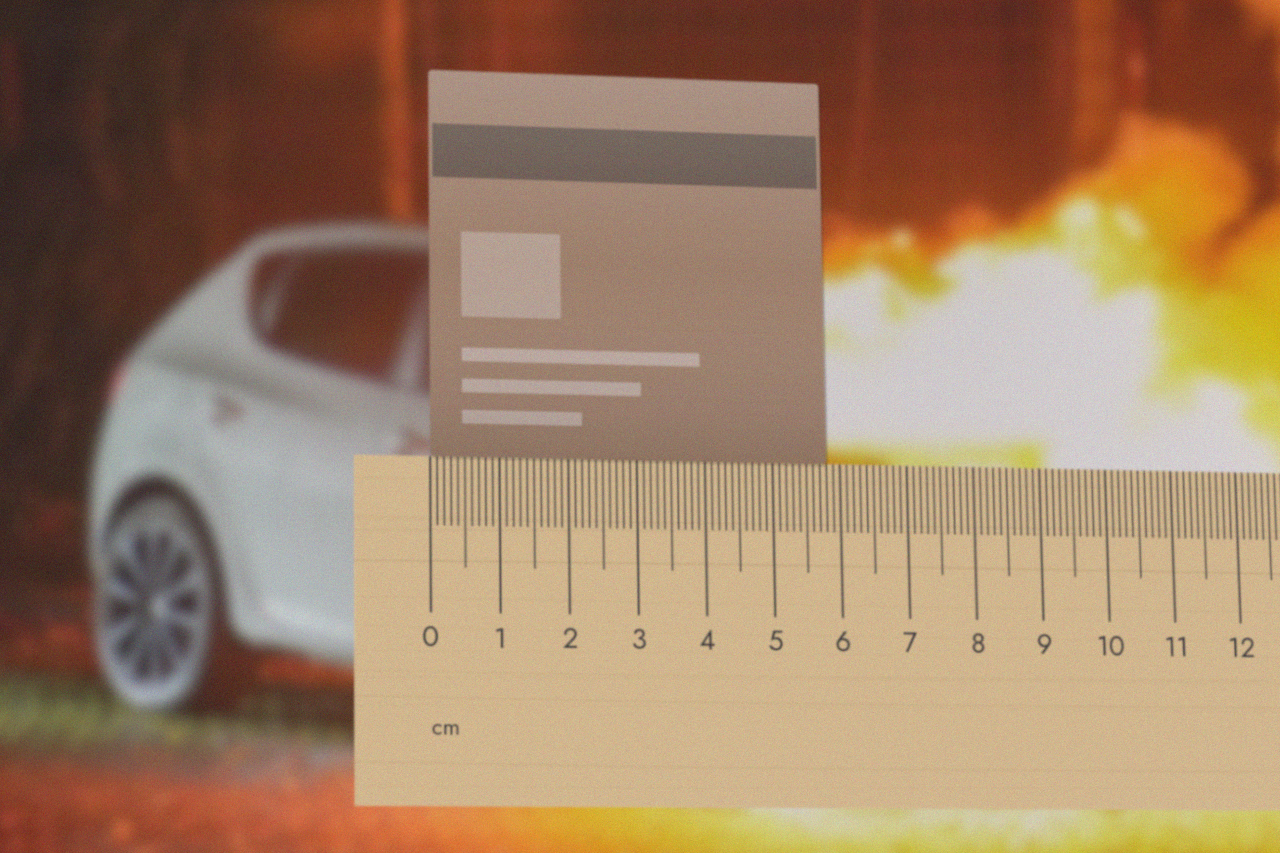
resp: 5.8,cm
